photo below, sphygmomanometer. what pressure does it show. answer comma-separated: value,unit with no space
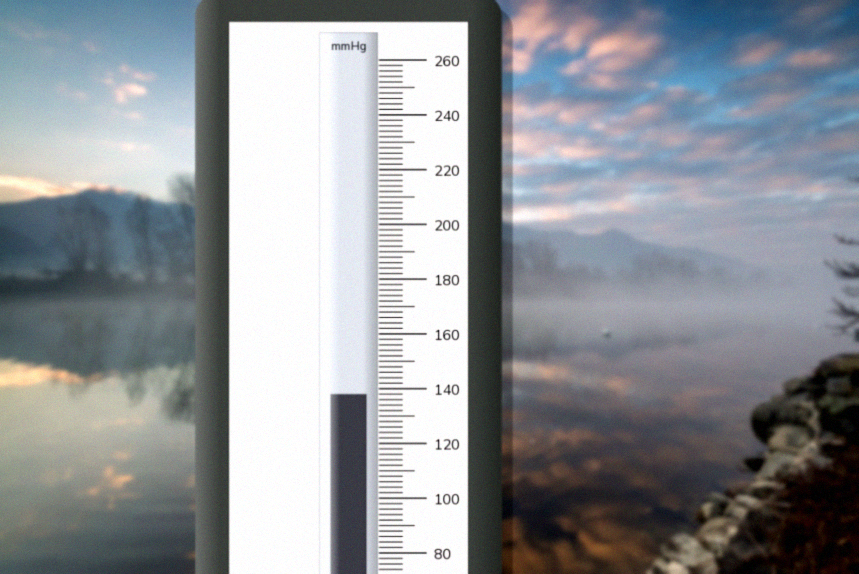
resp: 138,mmHg
